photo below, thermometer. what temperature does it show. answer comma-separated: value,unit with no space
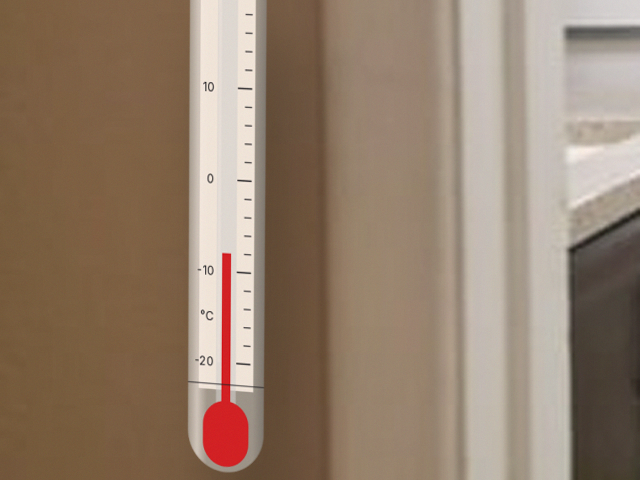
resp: -8,°C
